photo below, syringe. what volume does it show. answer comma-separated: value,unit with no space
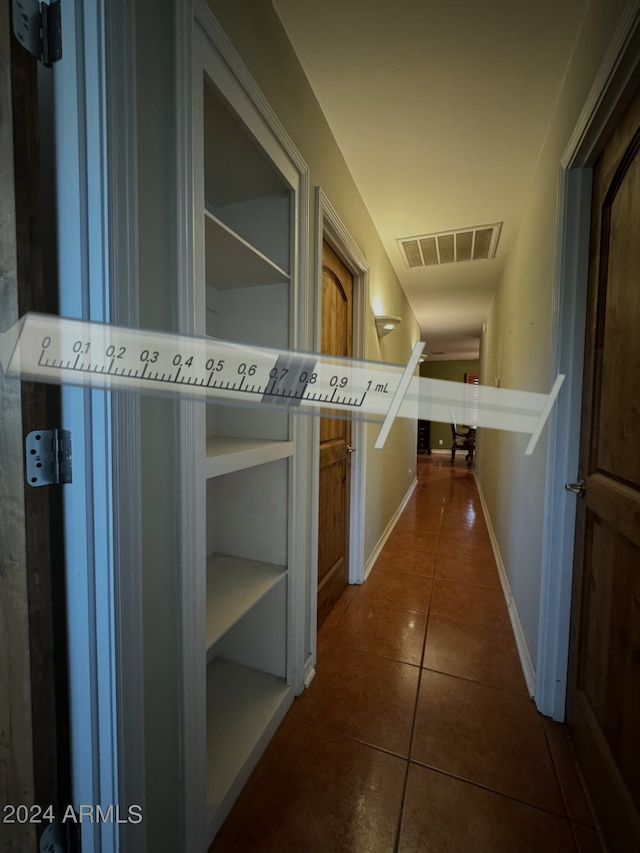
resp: 0.68,mL
